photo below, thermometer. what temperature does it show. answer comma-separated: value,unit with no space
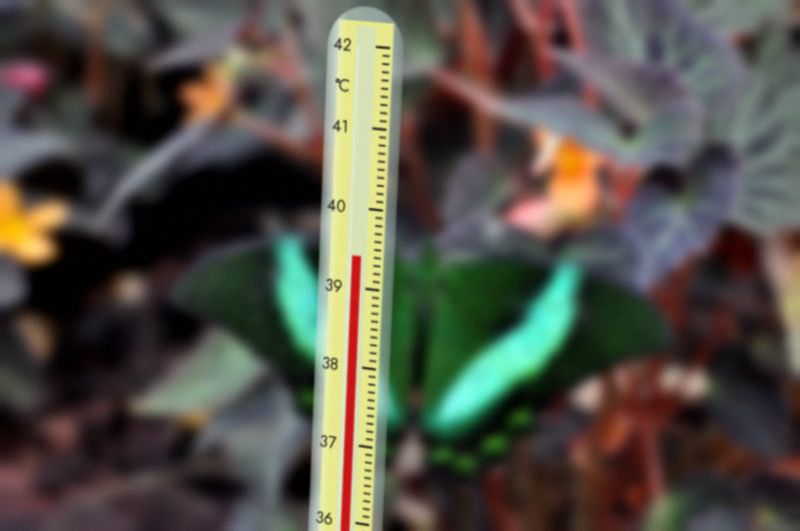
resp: 39.4,°C
